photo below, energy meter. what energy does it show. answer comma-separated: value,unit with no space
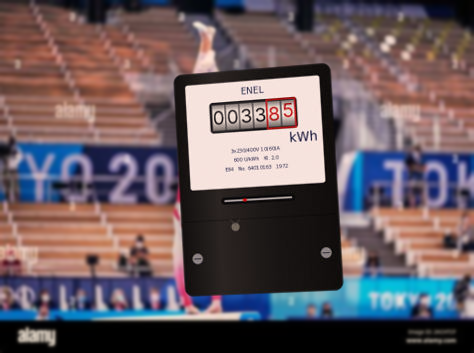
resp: 33.85,kWh
